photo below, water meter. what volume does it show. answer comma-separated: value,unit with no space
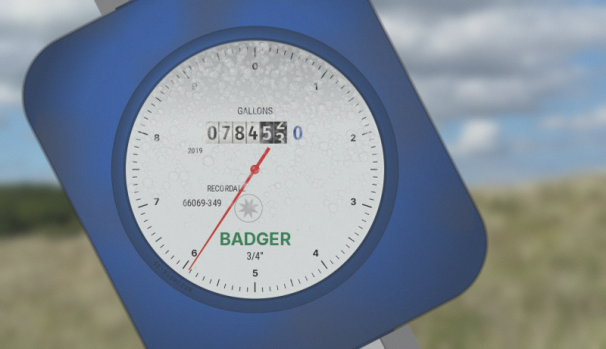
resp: 784525.9,gal
